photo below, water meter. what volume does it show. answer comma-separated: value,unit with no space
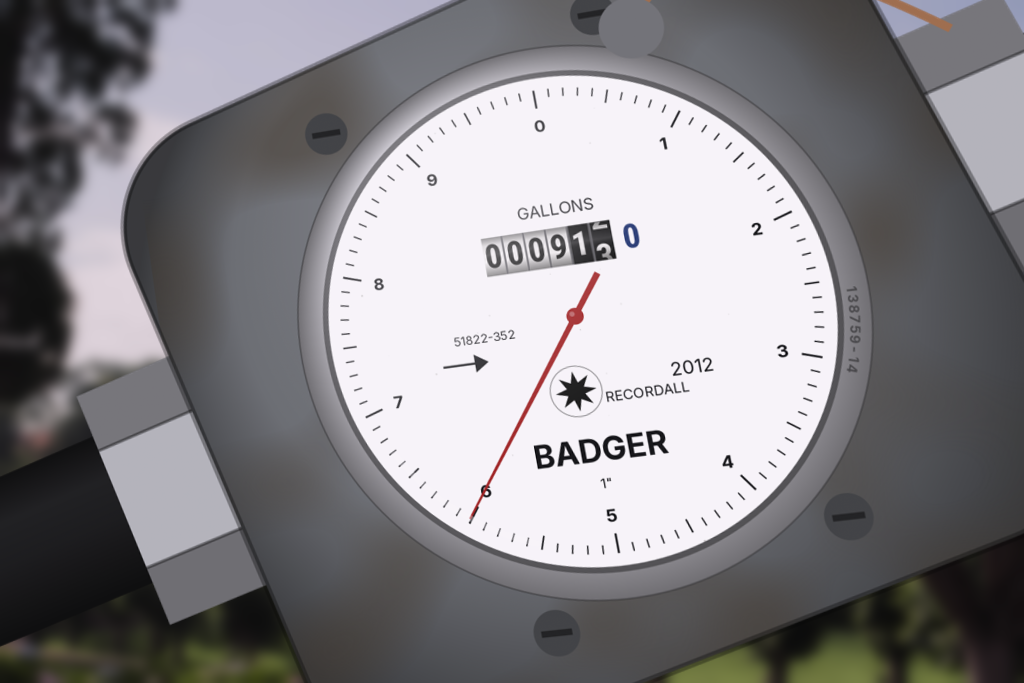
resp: 9126.0,gal
